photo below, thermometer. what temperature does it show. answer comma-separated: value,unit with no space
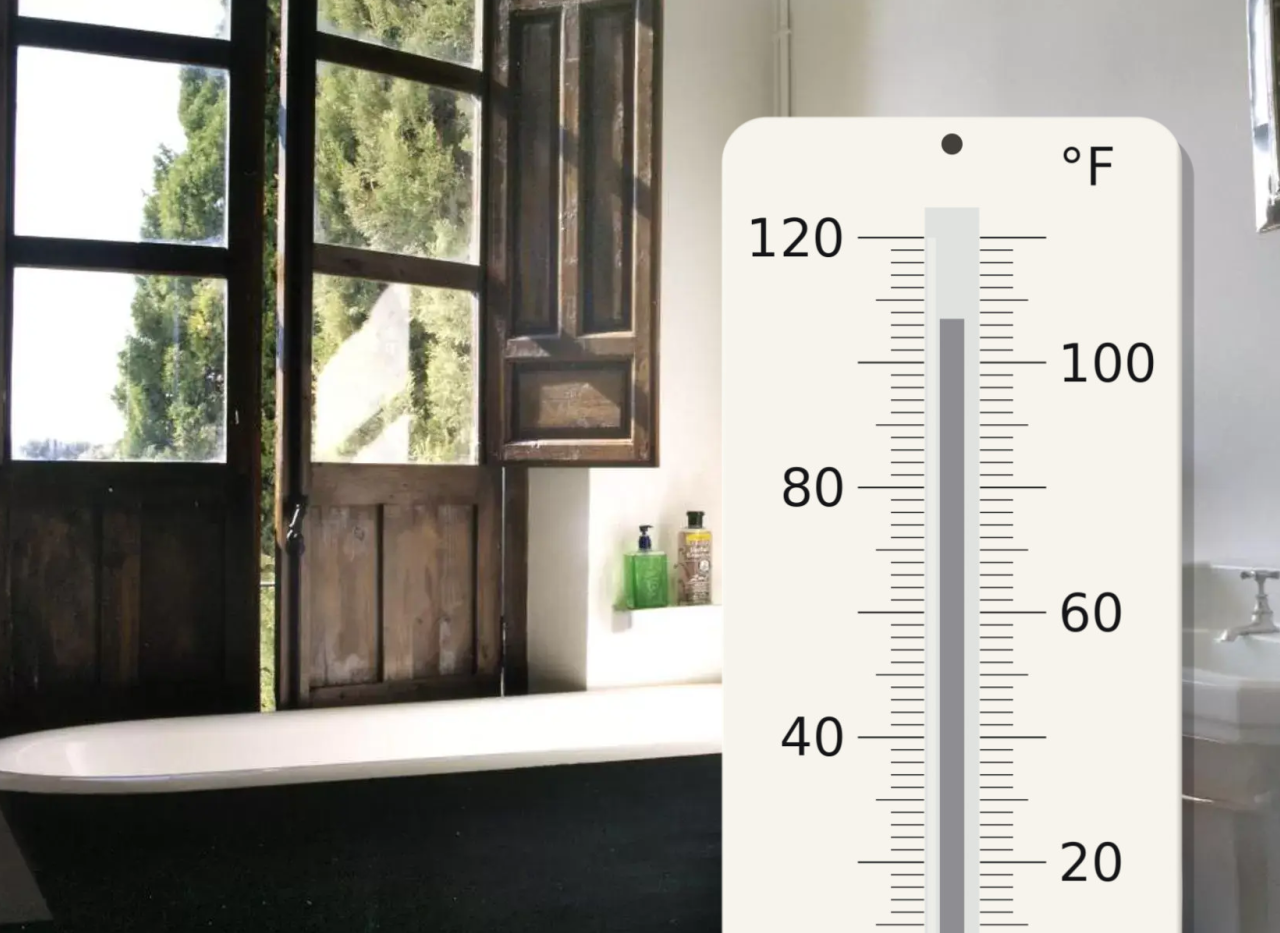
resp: 107,°F
